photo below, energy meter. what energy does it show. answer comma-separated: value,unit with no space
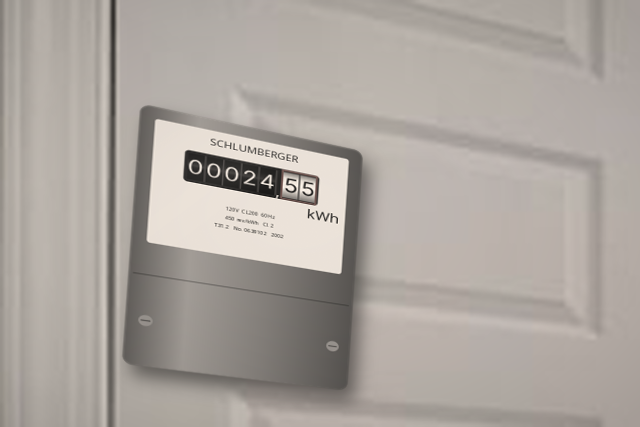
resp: 24.55,kWh
